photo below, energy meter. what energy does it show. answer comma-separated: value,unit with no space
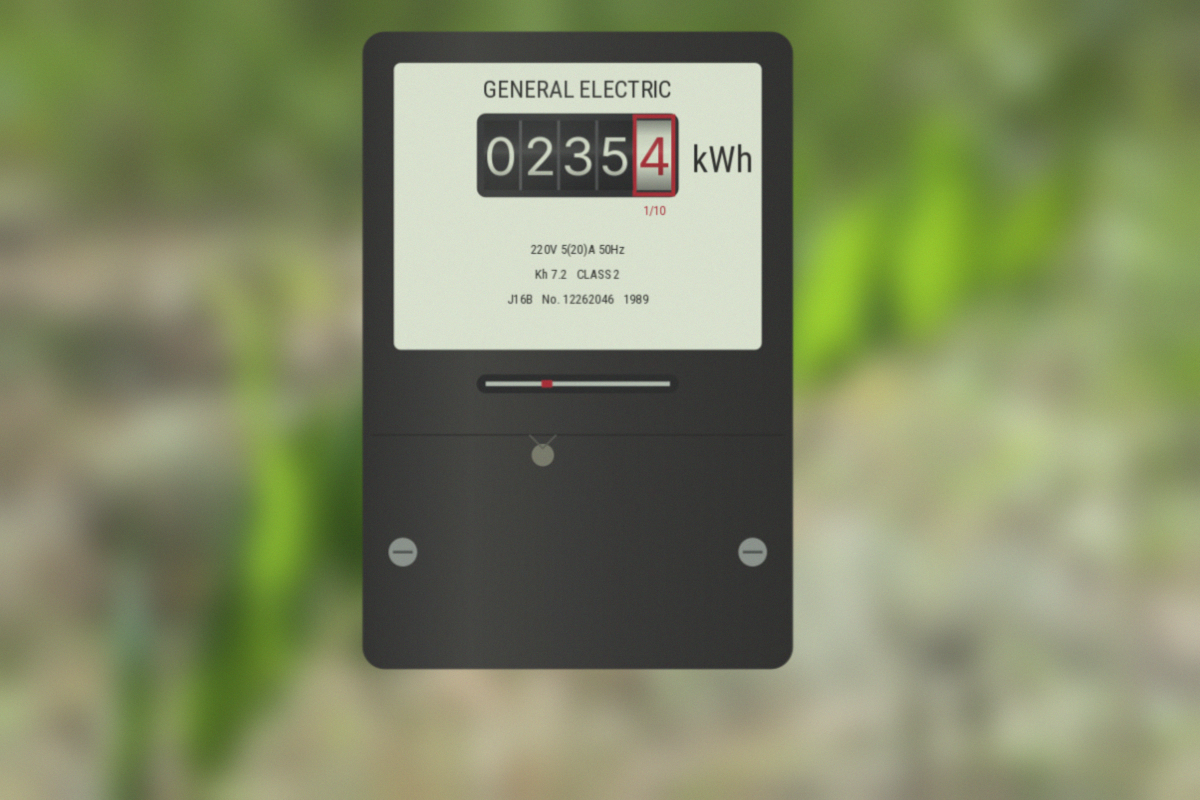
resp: 235.4,kWh
